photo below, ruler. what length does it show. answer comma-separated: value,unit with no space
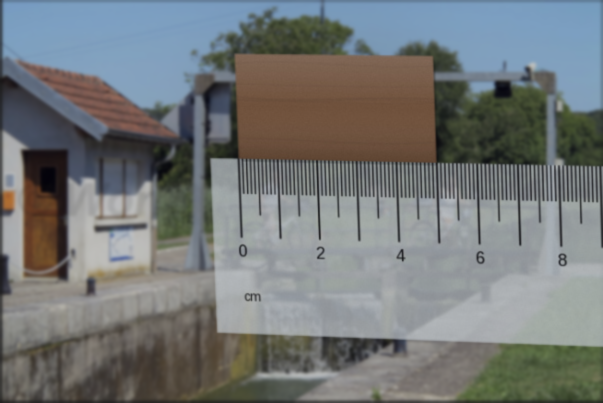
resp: 5,cm
